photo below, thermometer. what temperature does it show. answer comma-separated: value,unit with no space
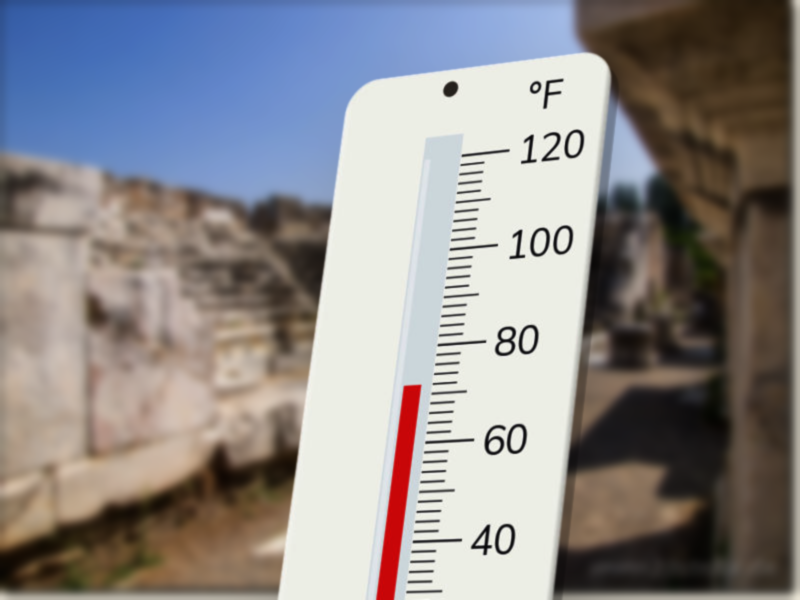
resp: 72,°F
